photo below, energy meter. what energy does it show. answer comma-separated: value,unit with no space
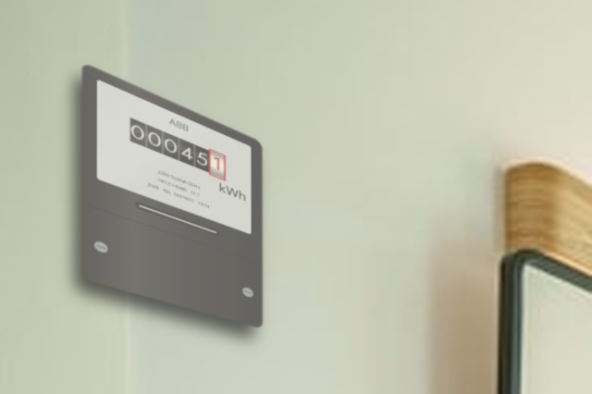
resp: 45.1,kWh
